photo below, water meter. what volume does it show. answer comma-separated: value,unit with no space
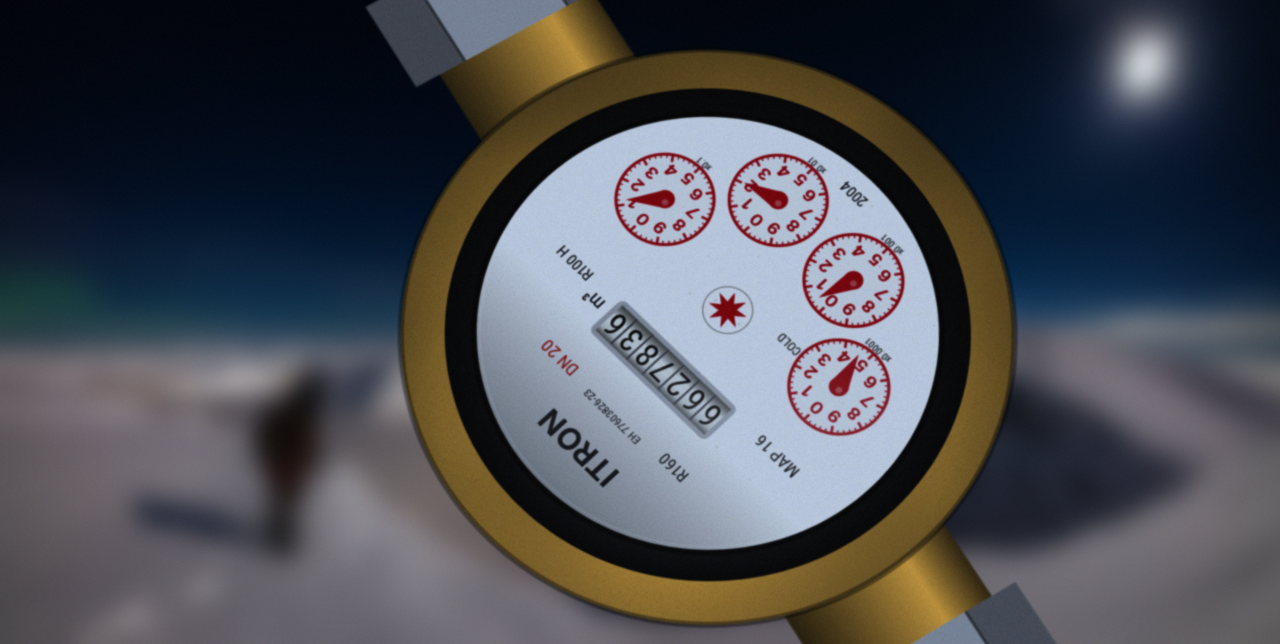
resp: 6627836.1204,m³
